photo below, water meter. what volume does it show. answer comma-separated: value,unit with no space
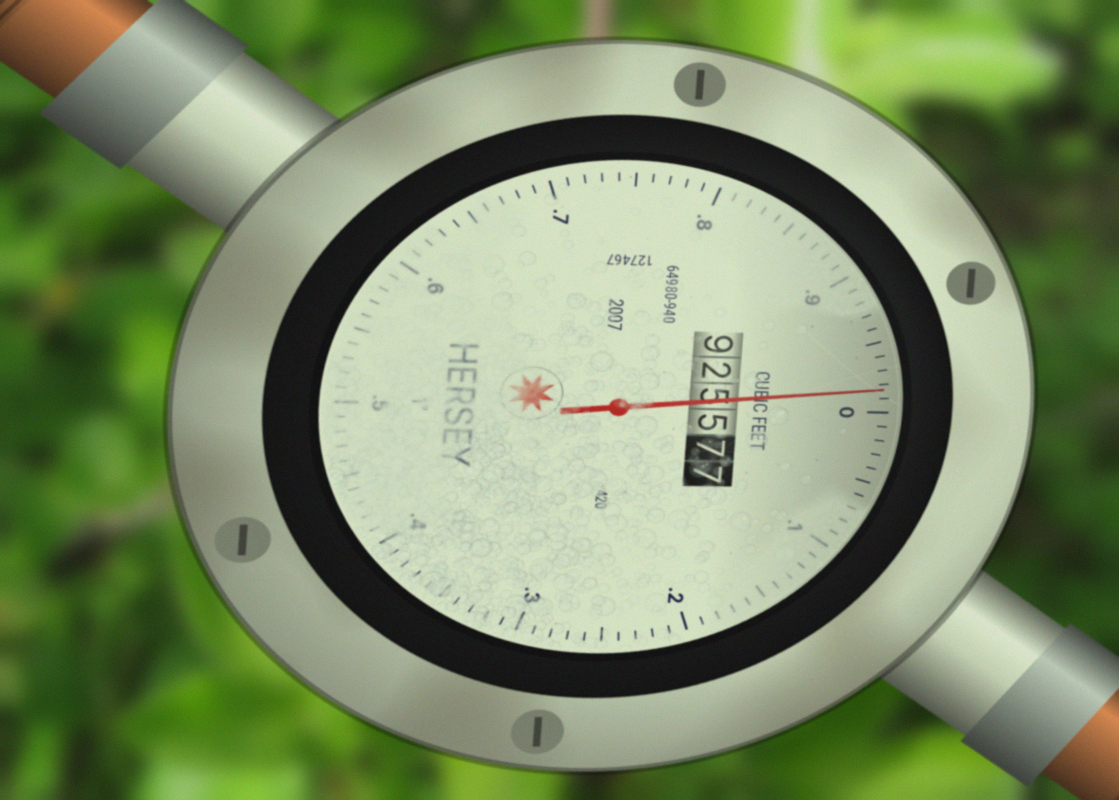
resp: 925576.98,ft³
